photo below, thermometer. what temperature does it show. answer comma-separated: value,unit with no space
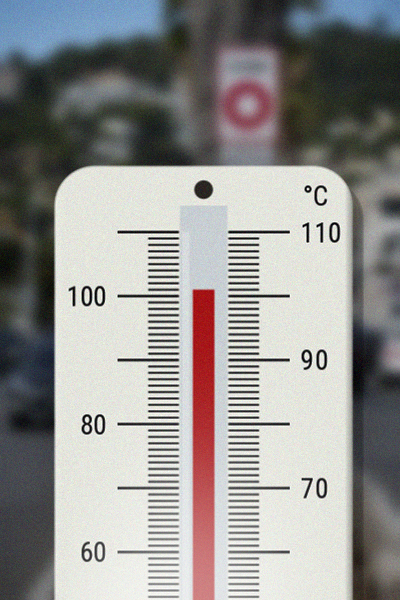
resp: 101,°C
